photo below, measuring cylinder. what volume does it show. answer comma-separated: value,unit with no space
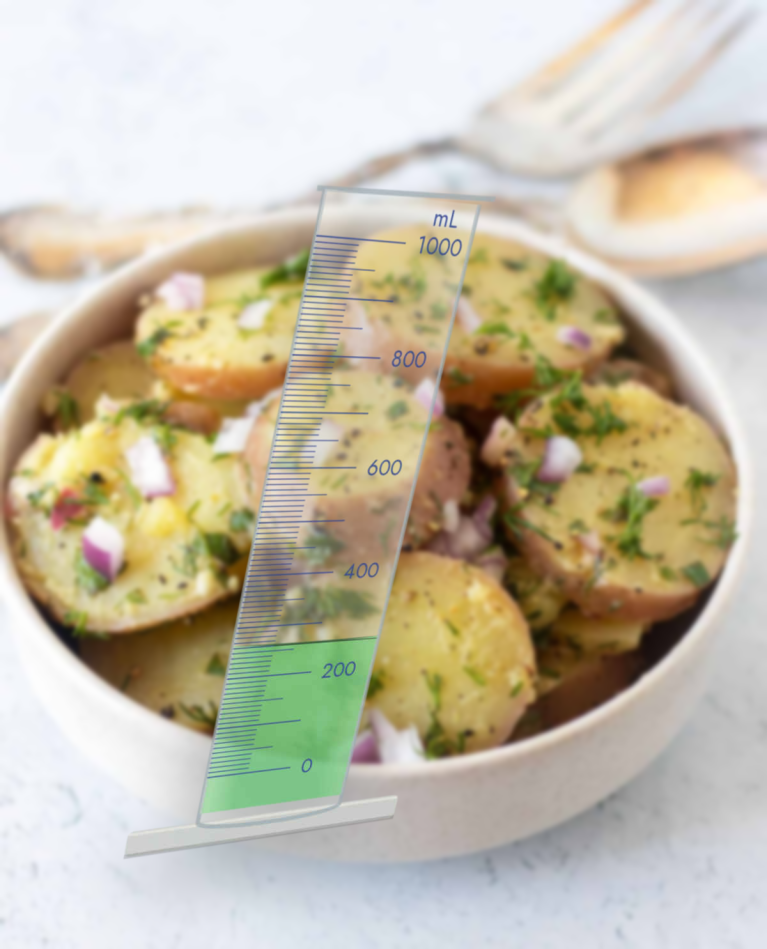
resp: 260,mL
